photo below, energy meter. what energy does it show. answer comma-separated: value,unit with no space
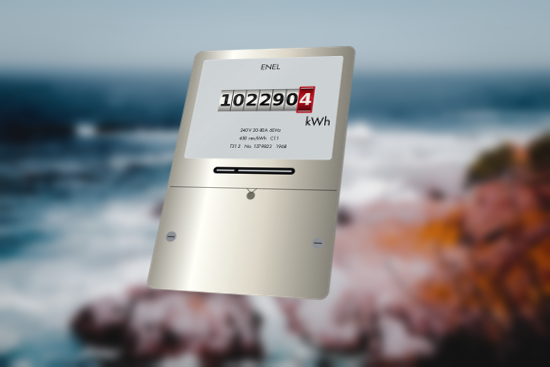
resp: 102290.4,kWh
